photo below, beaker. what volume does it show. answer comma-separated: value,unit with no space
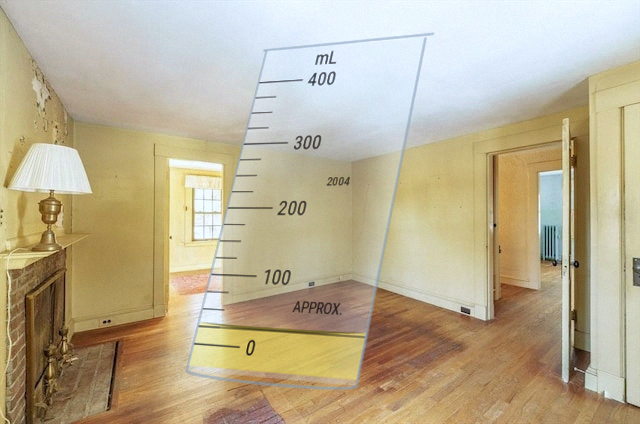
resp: 25,mL
